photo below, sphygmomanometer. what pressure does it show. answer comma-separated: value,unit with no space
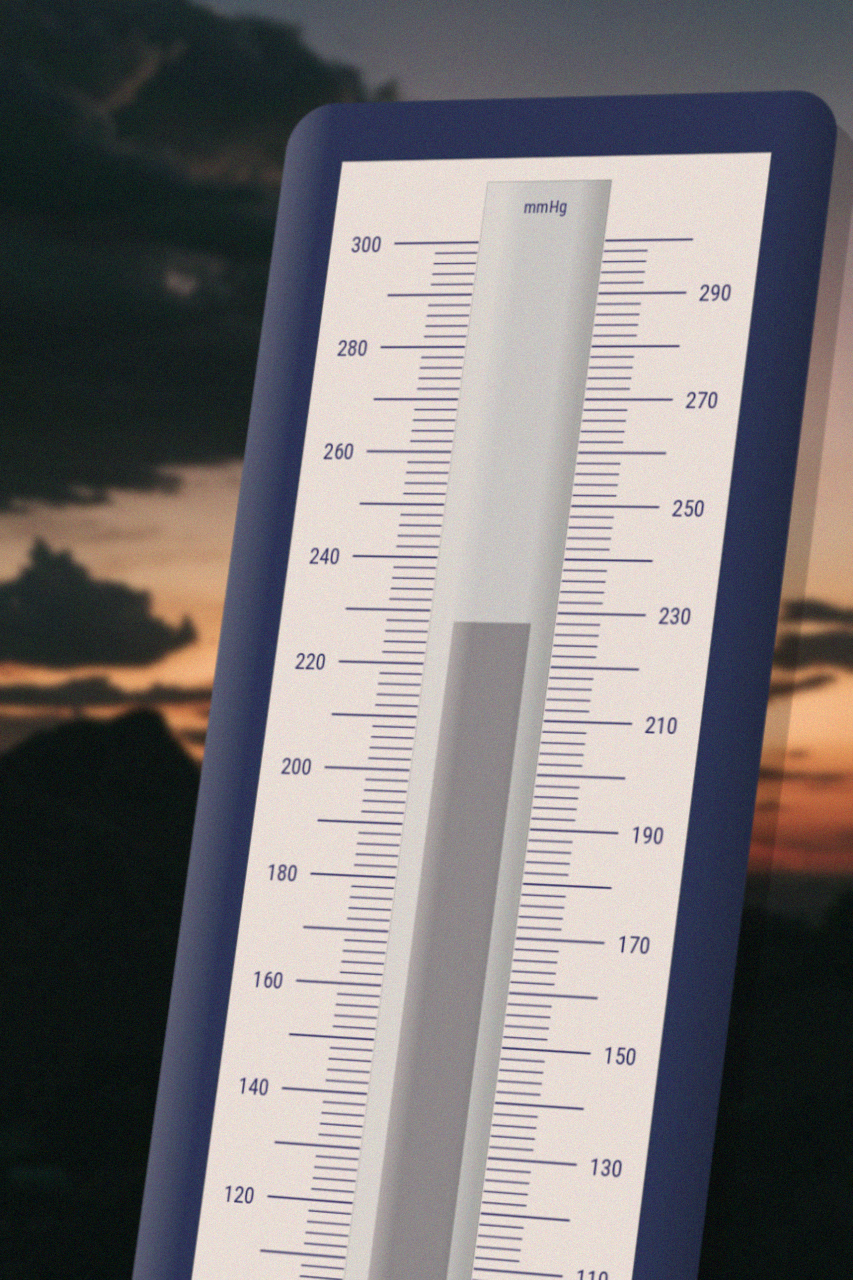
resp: 228,mmHg
